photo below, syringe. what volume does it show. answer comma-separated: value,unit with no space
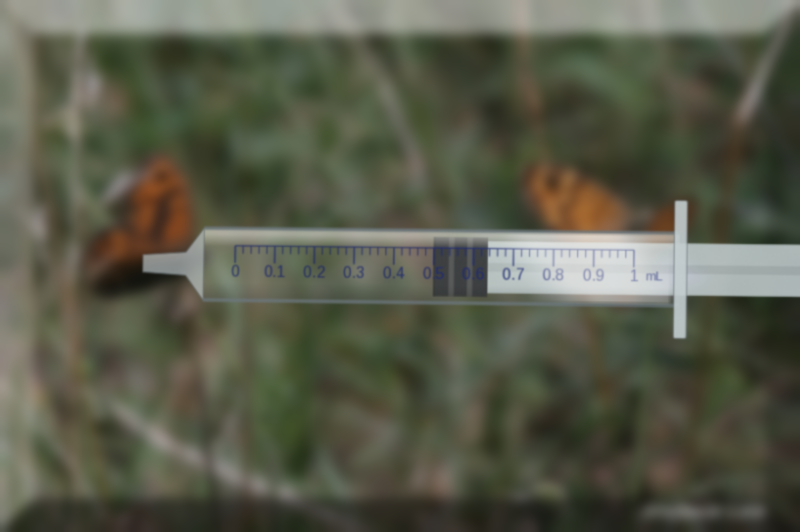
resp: 0.5,mL
